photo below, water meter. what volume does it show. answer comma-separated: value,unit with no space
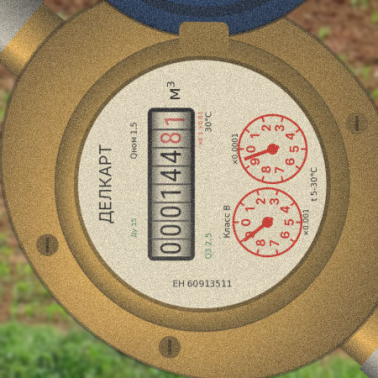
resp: 144.8089,m³
